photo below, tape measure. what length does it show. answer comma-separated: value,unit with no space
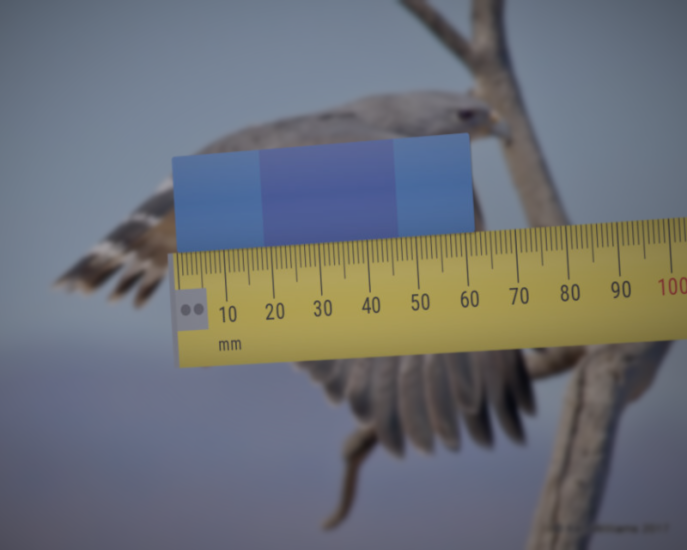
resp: 62,mm
